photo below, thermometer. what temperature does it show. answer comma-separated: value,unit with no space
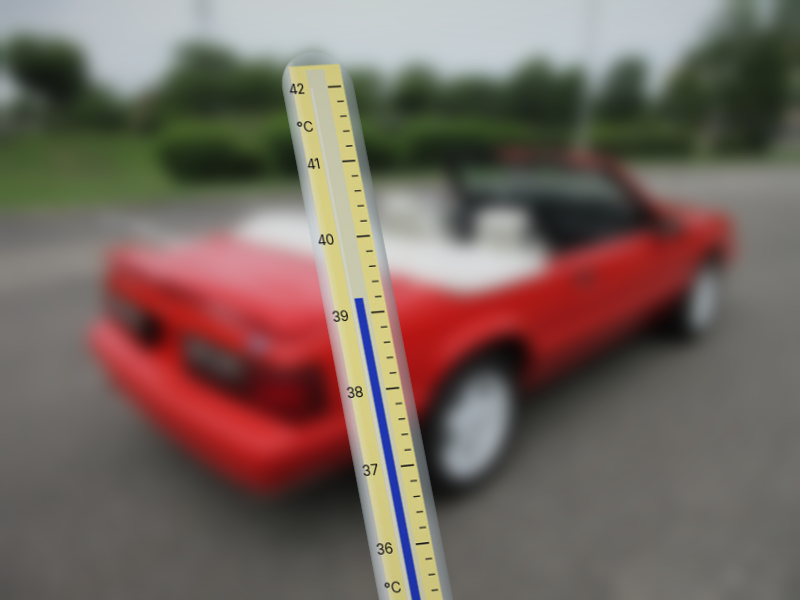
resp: 39.2,°C
